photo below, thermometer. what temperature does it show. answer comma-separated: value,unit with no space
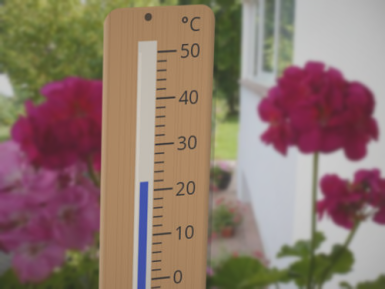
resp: 22,°C
